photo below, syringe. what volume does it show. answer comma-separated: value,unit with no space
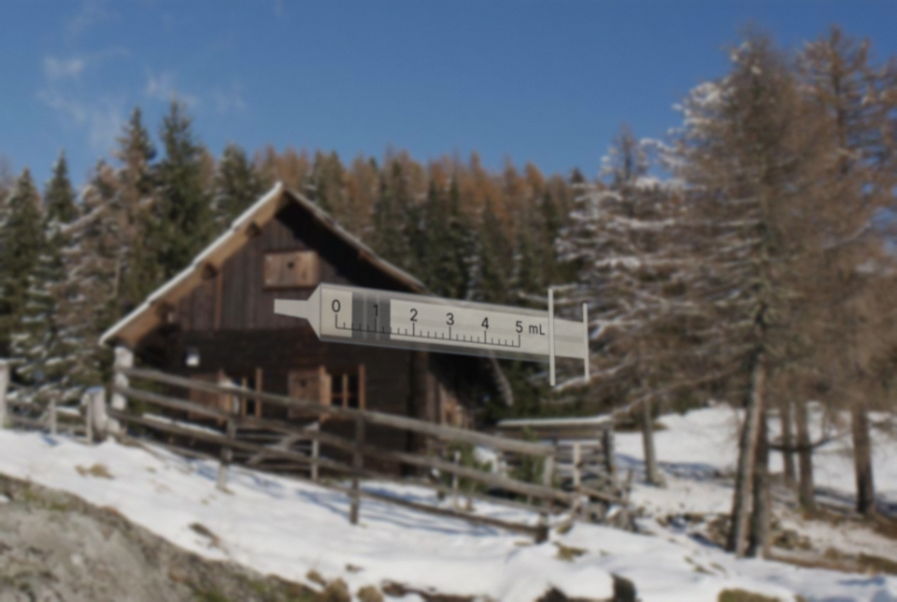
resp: 0.4,mL
